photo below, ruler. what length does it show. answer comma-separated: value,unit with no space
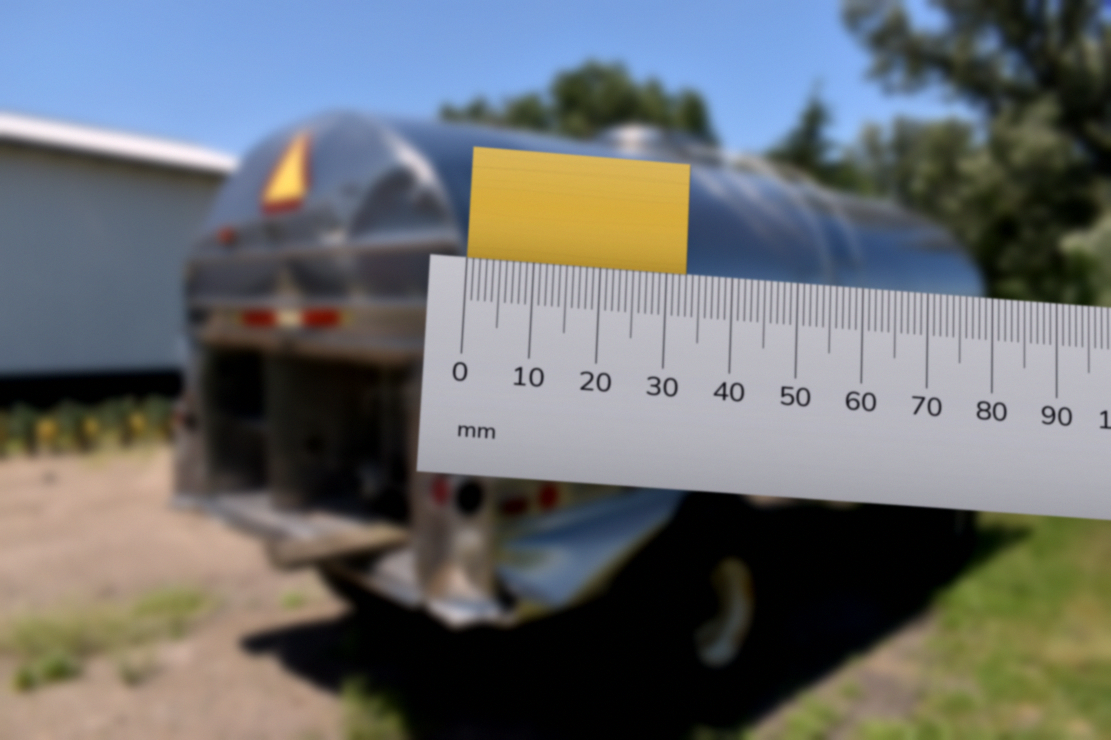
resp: 33,mm
